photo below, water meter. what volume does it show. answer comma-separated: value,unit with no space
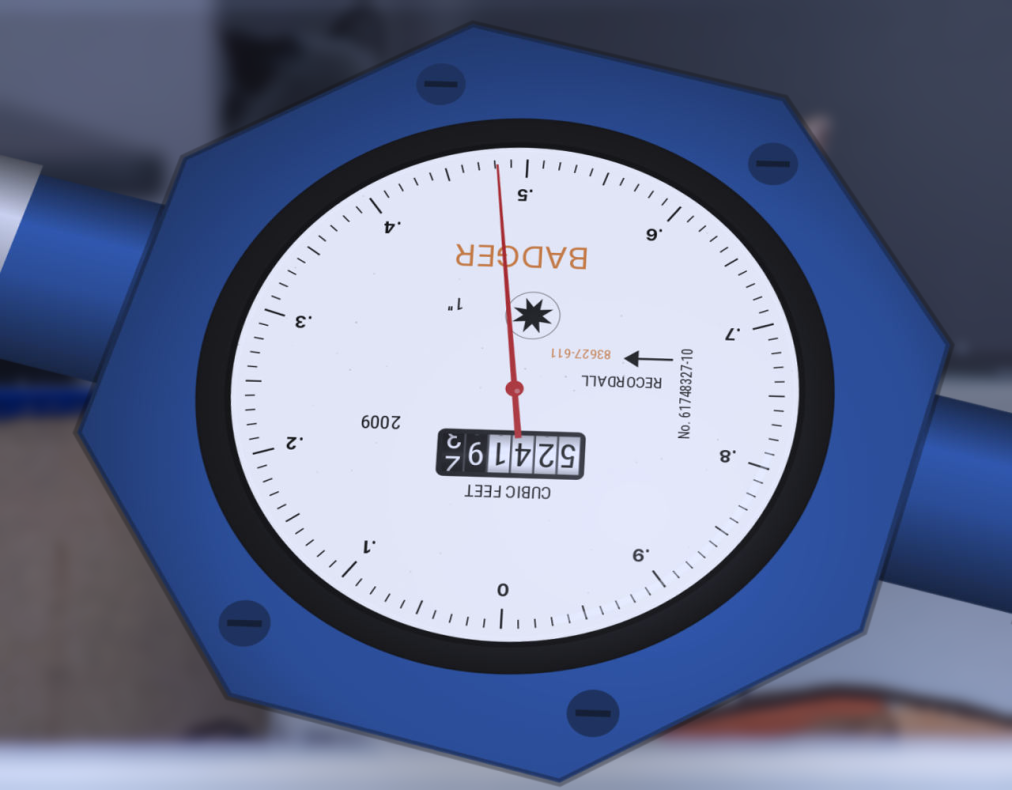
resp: 524192.48,ft³
